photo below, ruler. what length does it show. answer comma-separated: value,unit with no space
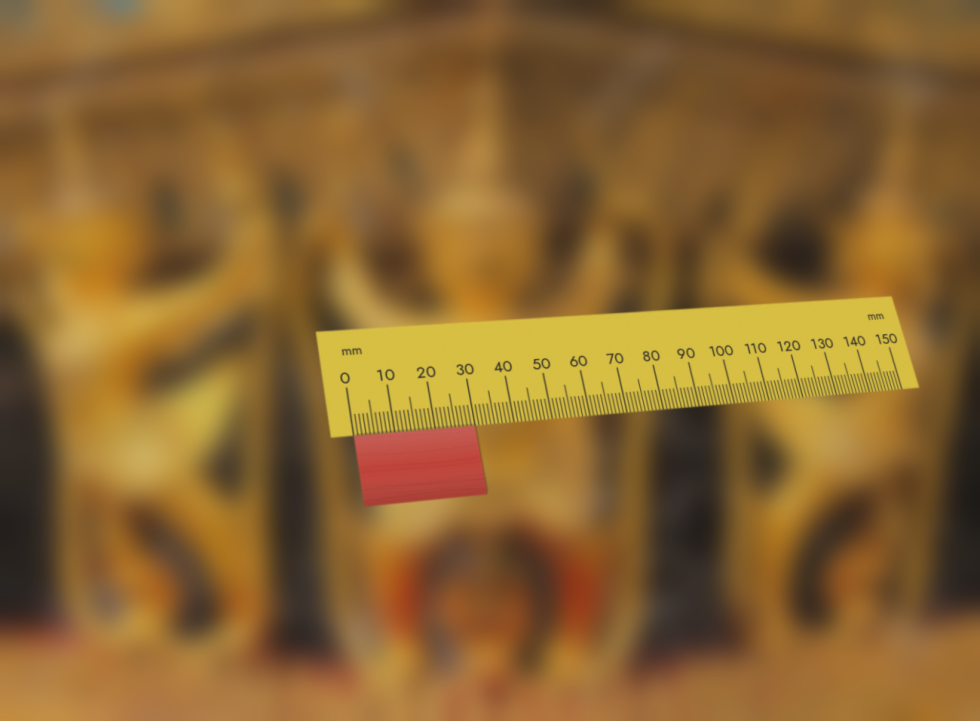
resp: 30,mm
